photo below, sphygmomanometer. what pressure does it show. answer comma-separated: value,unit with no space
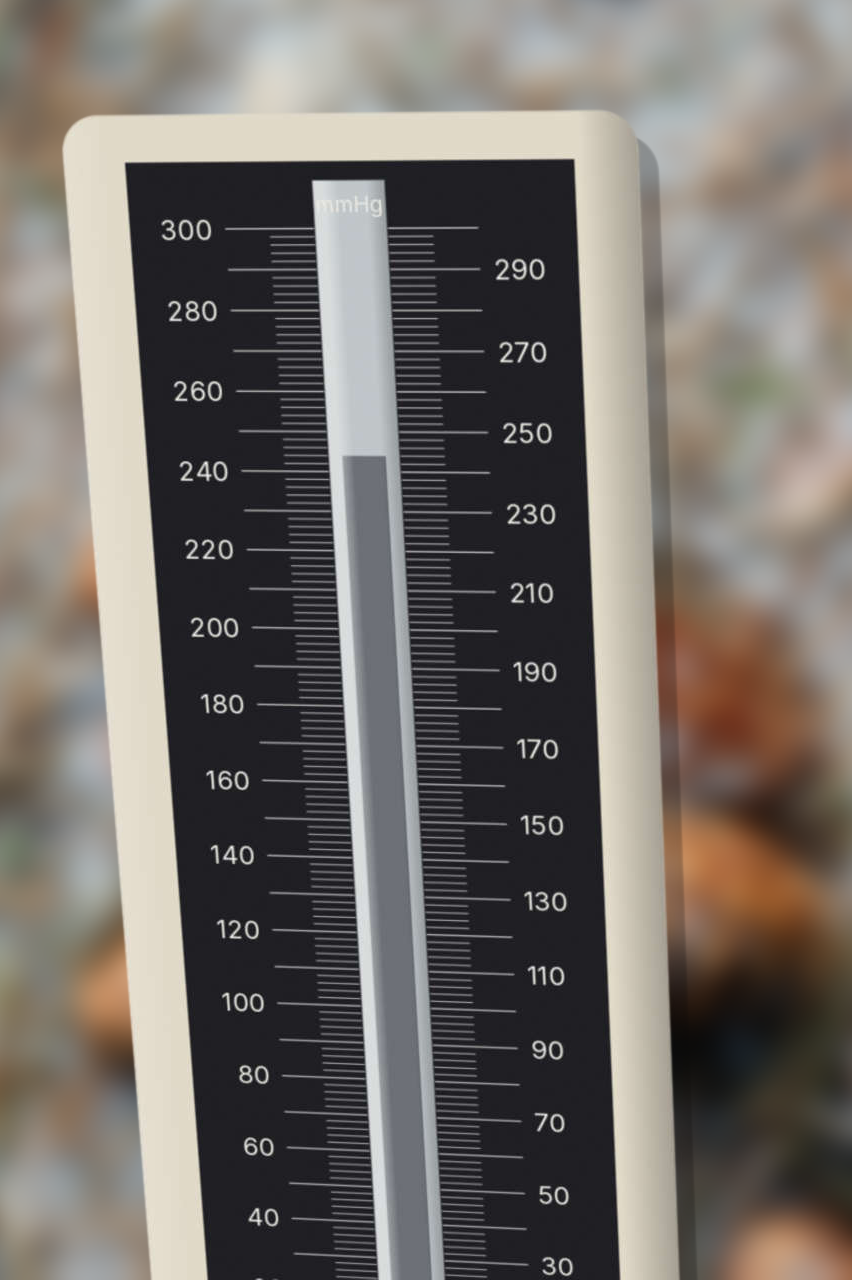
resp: 244,mmHg
